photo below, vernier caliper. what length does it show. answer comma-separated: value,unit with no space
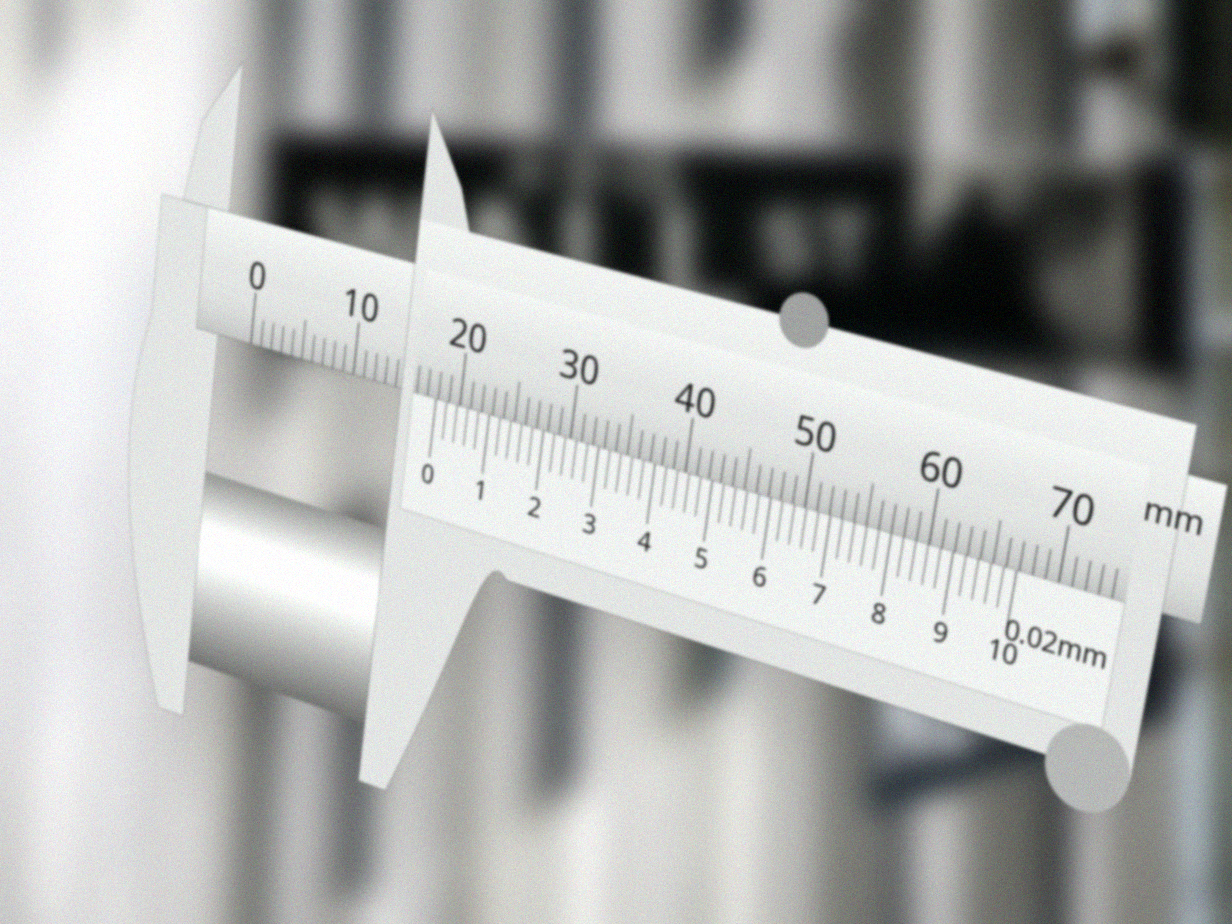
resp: 17.8,mm
